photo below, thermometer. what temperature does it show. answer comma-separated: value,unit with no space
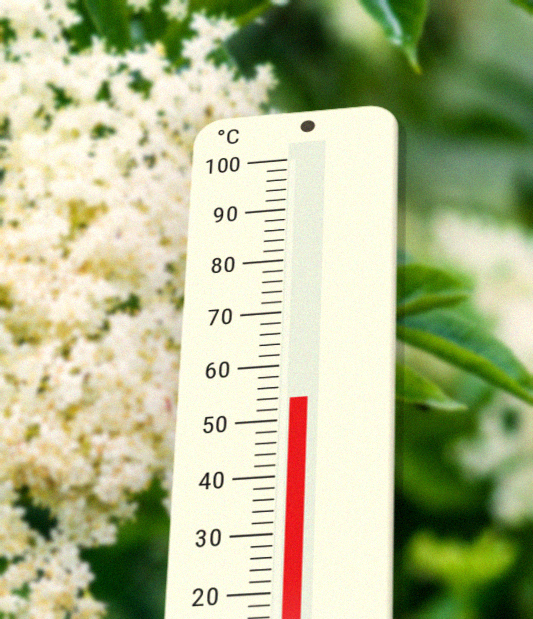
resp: 54,°C
